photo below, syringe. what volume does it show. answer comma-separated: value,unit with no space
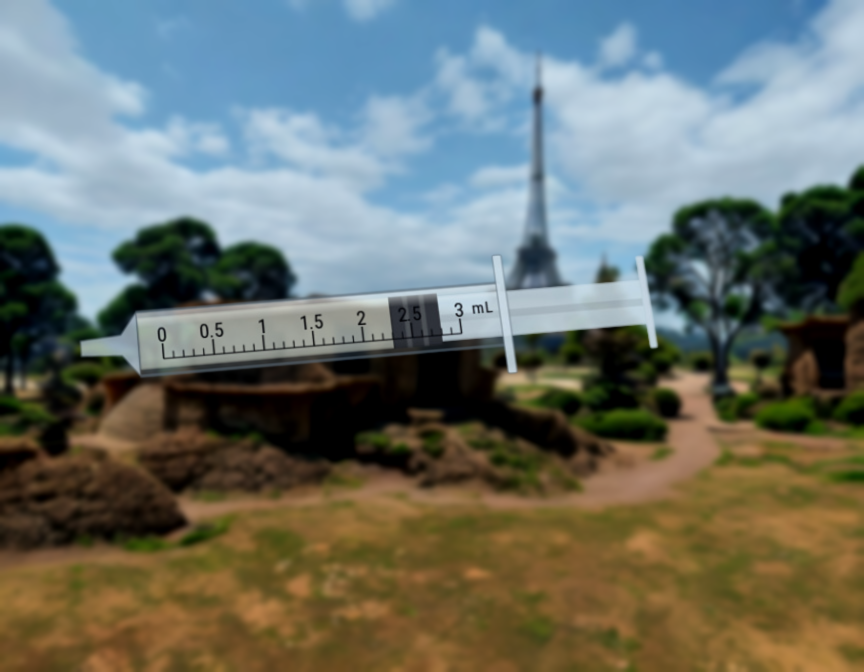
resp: 2.3,mL
